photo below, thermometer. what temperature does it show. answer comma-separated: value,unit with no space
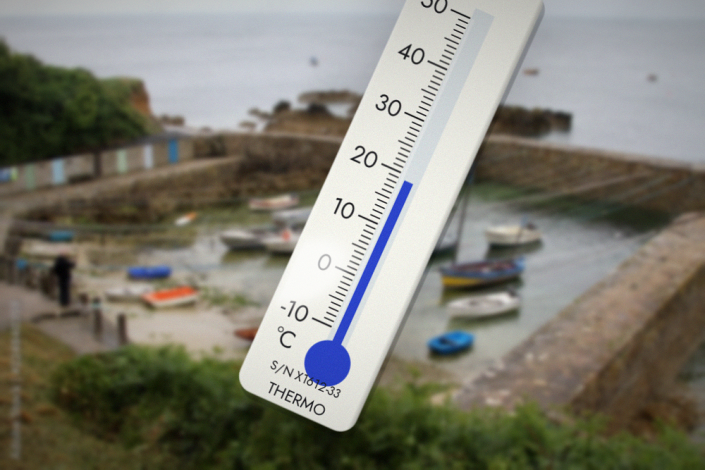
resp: 19,°C
